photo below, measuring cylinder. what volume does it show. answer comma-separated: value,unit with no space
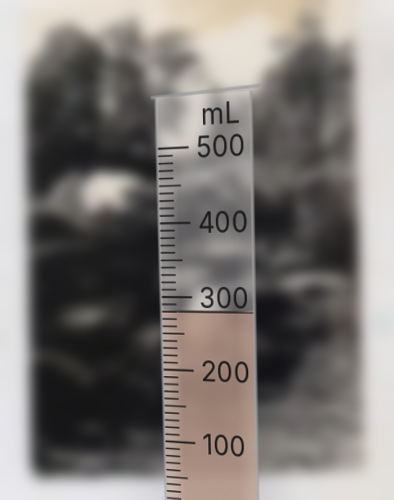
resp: 280,mL
